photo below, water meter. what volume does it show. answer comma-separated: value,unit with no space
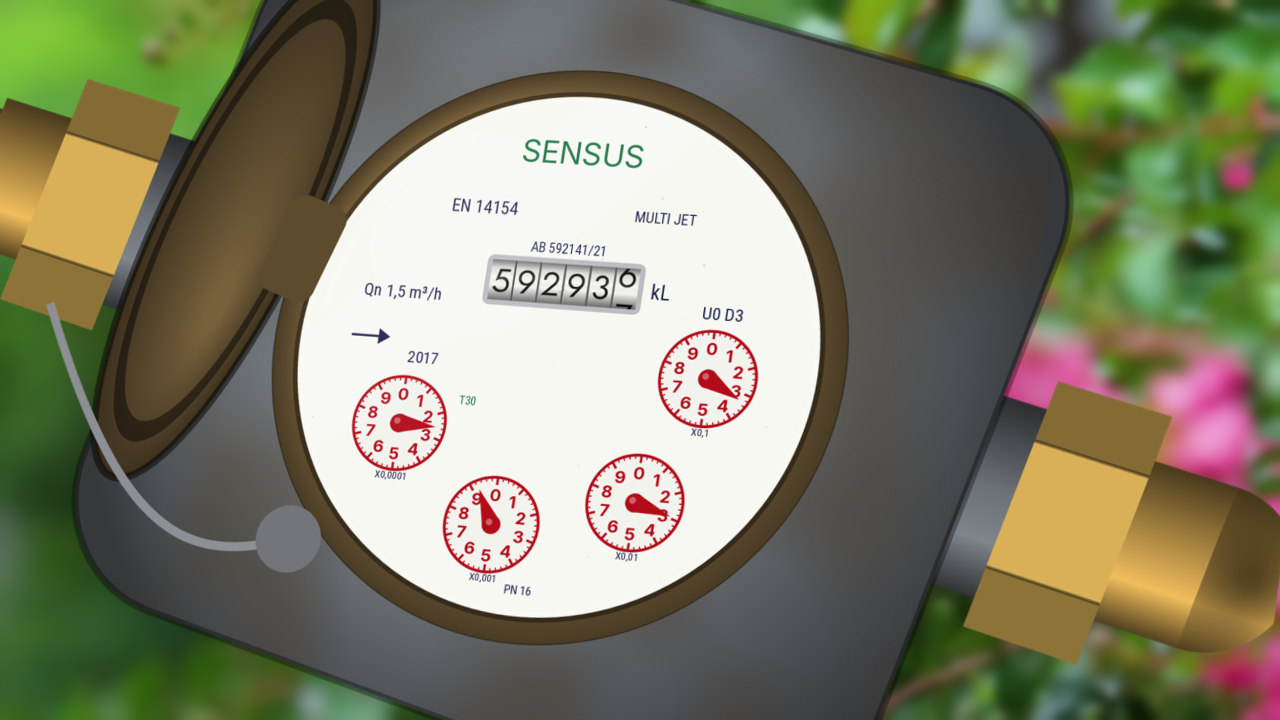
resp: 592936.3292,kL
